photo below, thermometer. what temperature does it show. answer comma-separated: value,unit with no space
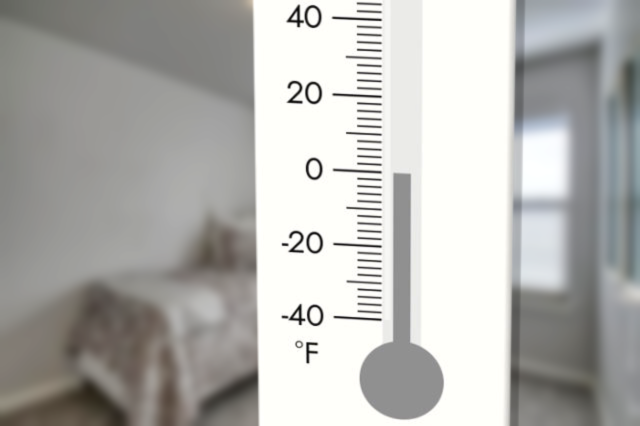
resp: 0,°F
